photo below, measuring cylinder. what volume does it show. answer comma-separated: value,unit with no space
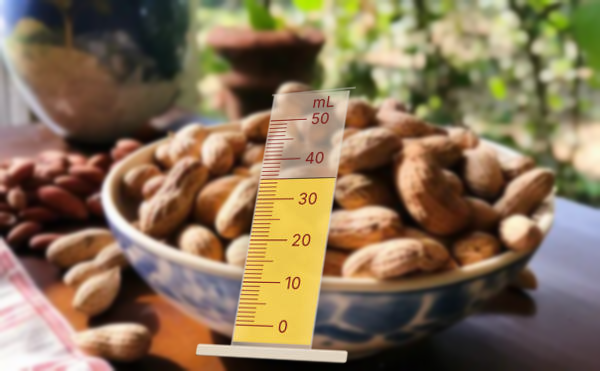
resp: 35,mL
